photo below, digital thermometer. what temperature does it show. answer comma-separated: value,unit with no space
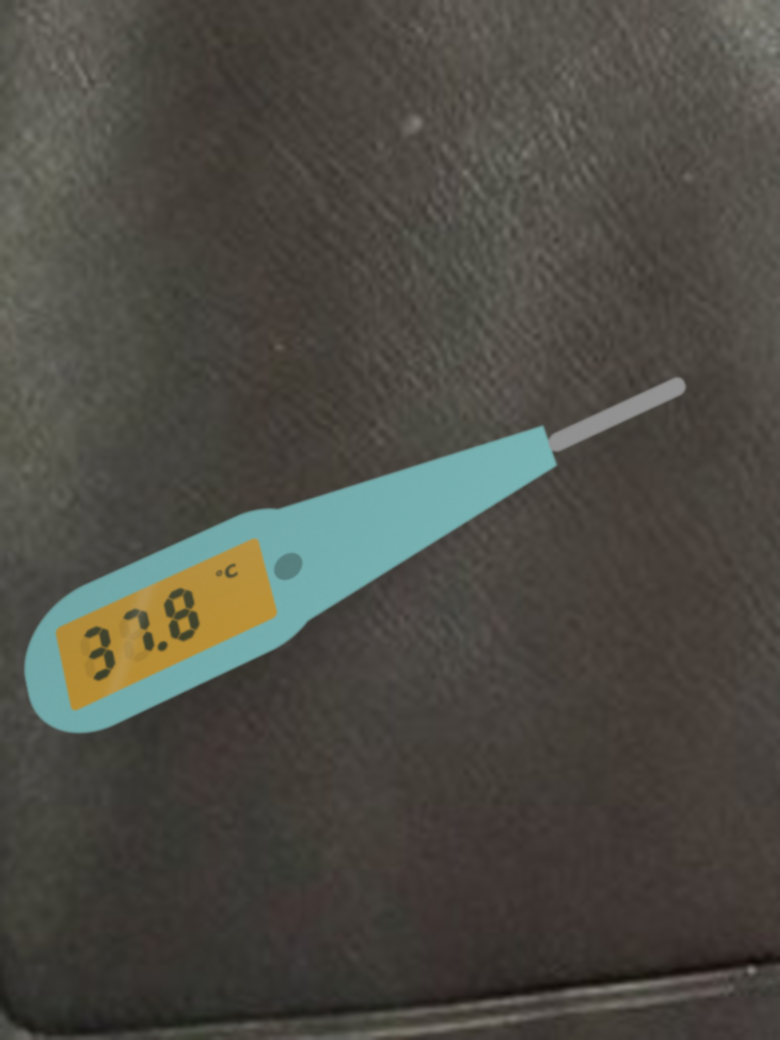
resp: 37.8,°C
